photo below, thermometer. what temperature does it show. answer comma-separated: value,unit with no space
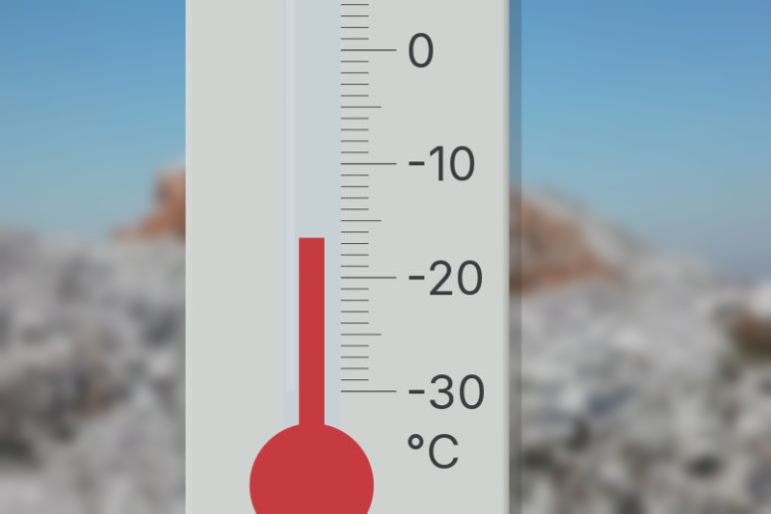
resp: -16.5,°C
